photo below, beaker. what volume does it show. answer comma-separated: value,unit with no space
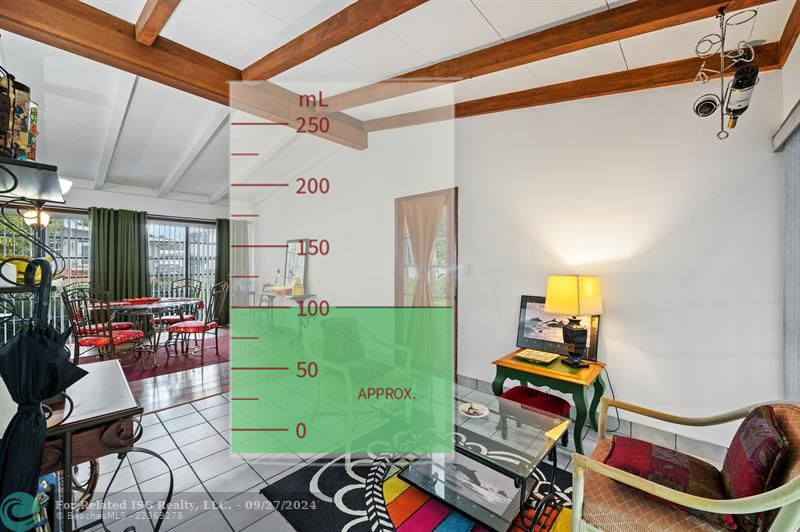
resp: 100,mL
